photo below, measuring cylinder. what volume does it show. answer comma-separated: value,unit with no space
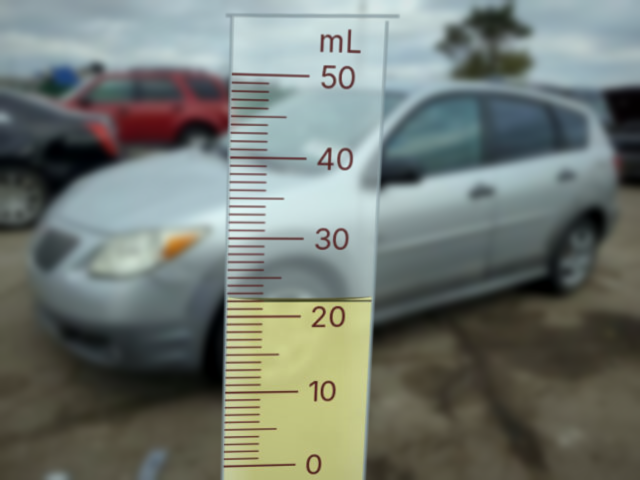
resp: 22,mL
